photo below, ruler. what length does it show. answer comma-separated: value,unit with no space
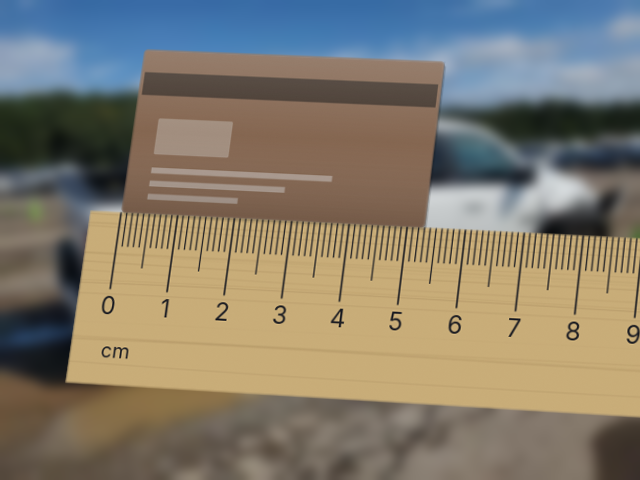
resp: 5.3,cm
